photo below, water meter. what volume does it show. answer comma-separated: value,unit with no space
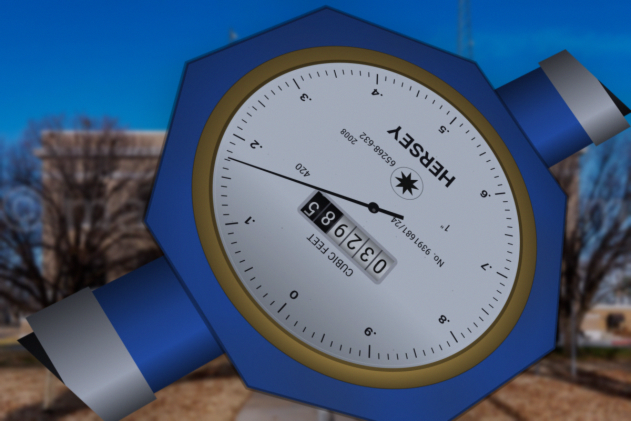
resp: 32985.17,ft³
